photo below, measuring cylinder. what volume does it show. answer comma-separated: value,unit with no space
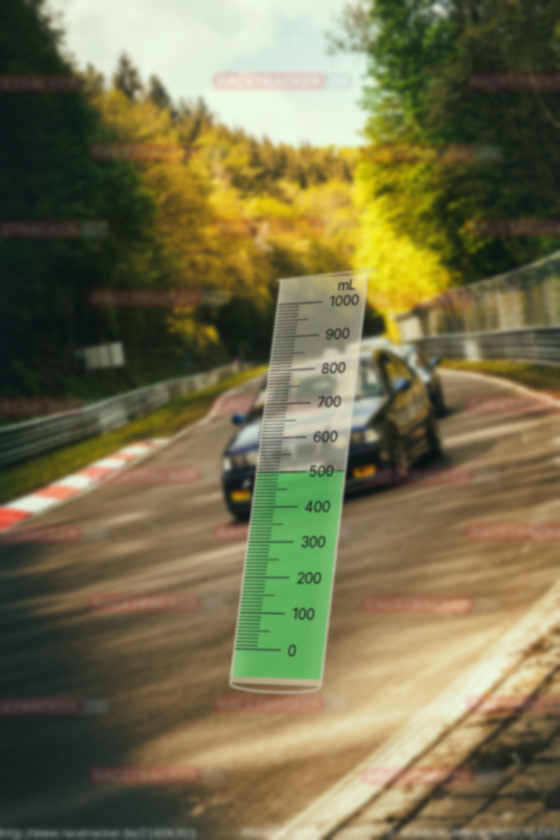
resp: 500,mL
